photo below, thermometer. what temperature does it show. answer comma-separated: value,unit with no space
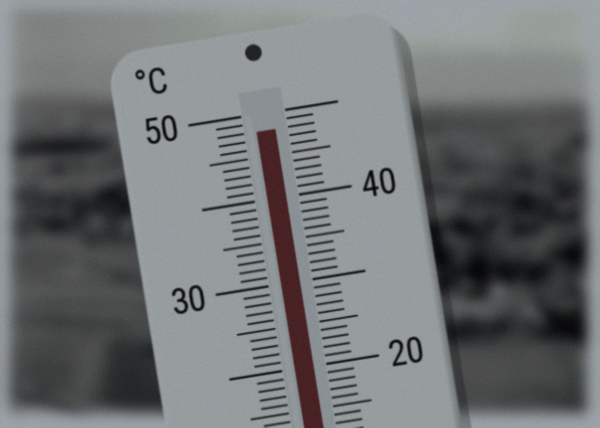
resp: 48,°C
